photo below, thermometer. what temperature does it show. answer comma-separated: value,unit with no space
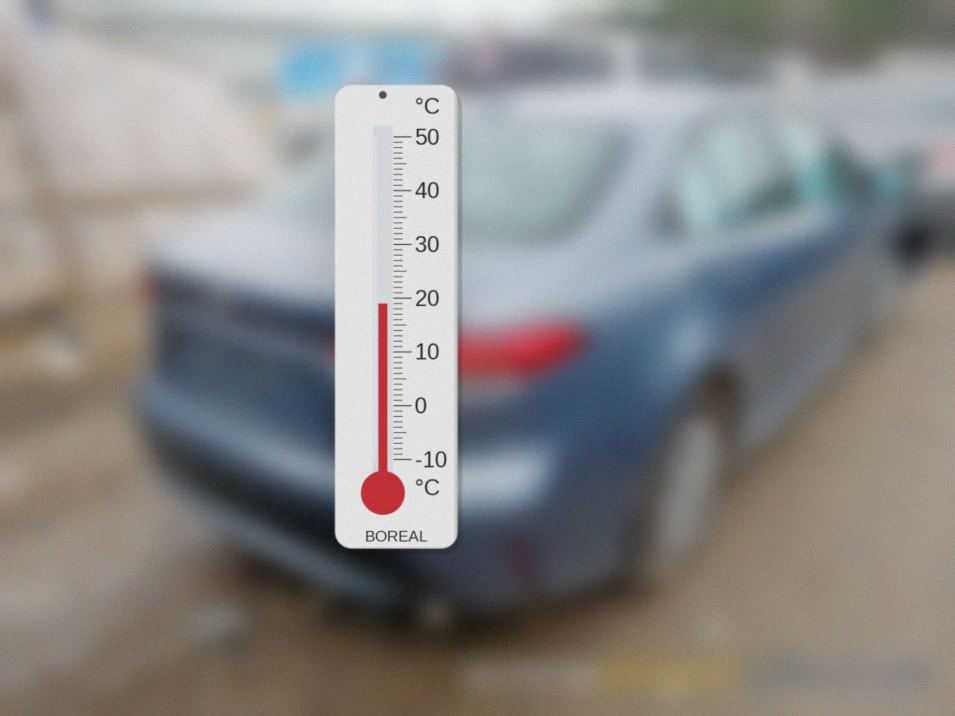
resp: 19,°C
